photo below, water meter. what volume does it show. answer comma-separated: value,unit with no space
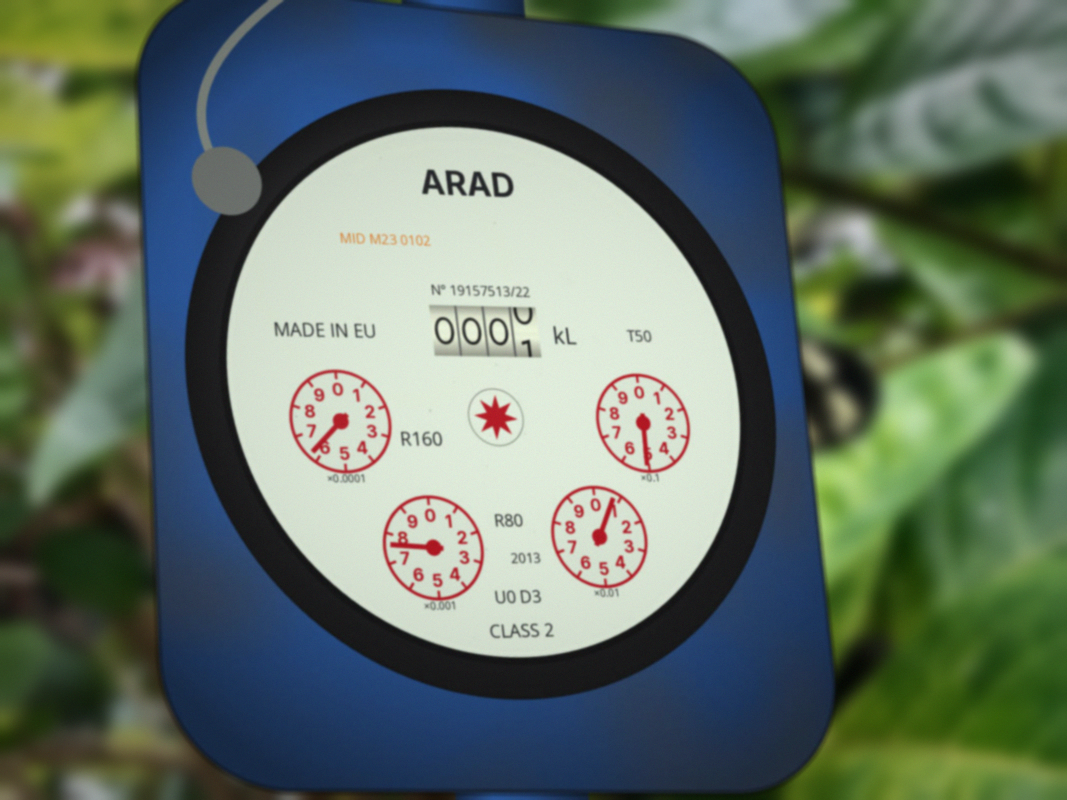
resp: 0.5076,kL
